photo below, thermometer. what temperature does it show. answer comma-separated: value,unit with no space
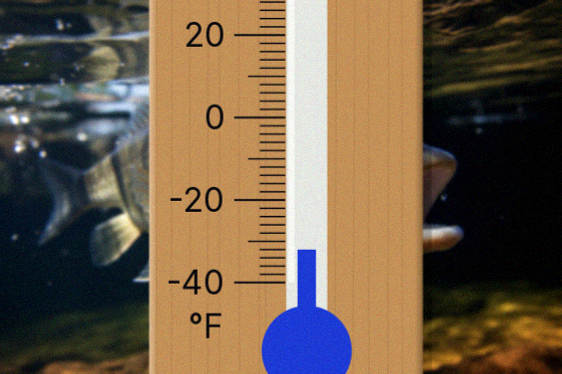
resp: -32,°F
